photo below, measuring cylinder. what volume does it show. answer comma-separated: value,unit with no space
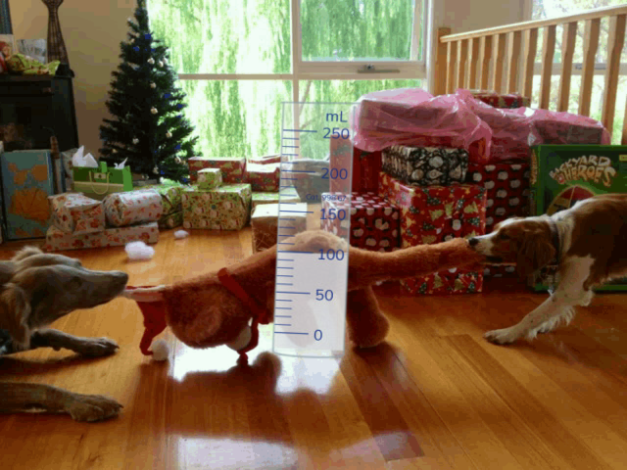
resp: 100,mL
